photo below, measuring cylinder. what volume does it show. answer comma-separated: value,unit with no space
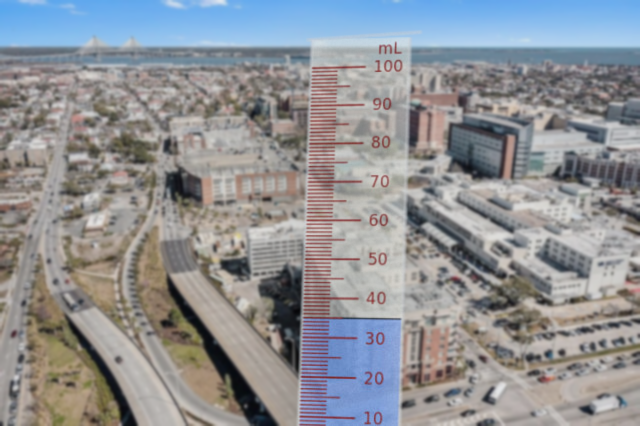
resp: 35,mL
